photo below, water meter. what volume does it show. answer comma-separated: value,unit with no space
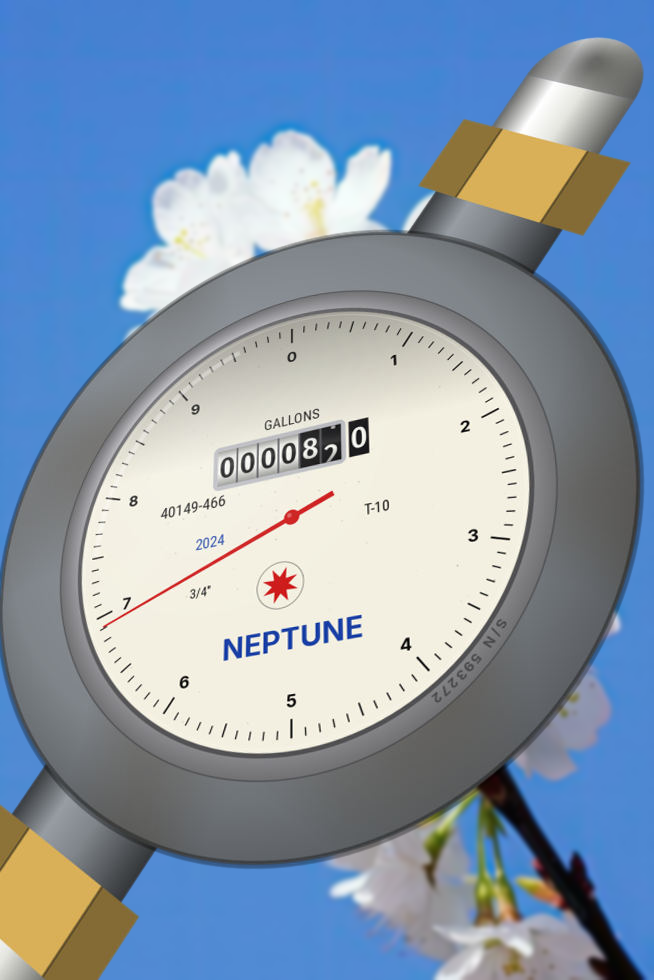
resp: 816.9,gal
